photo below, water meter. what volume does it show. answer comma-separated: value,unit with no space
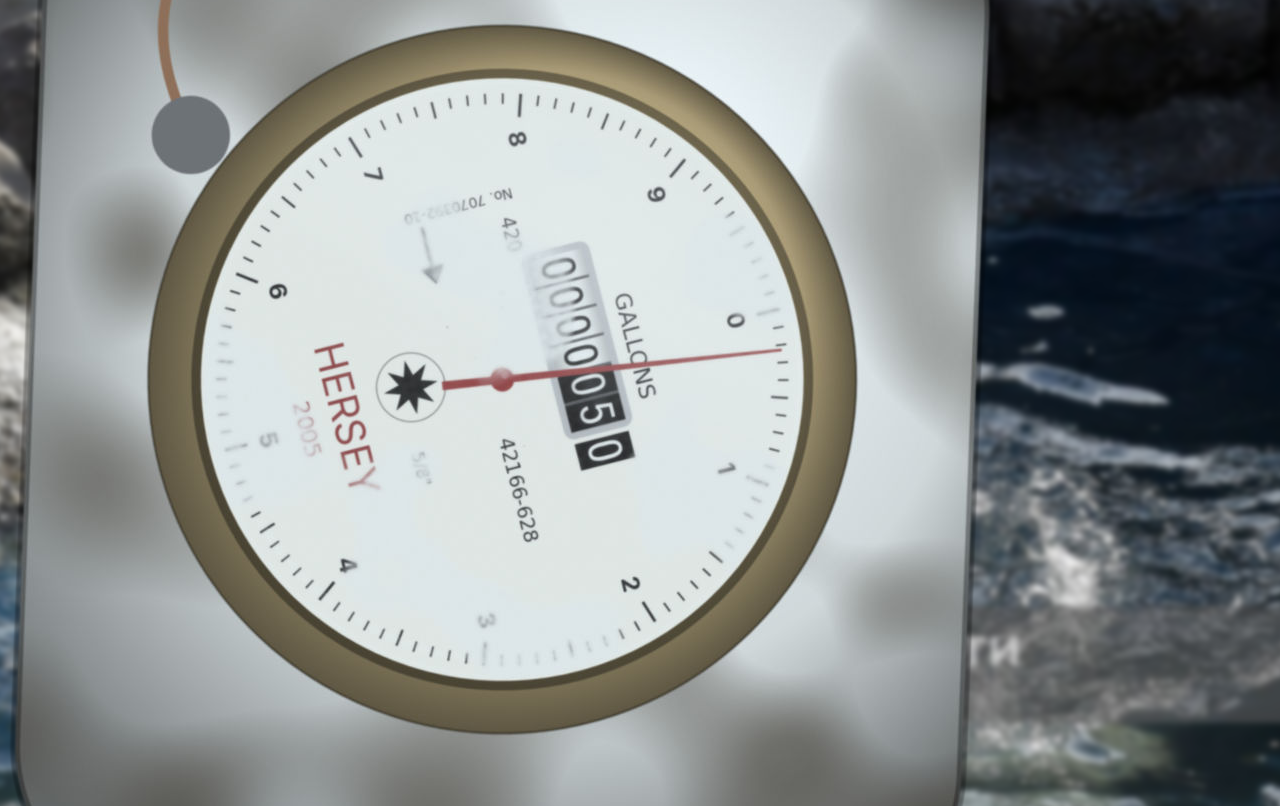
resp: 50.2,gal
